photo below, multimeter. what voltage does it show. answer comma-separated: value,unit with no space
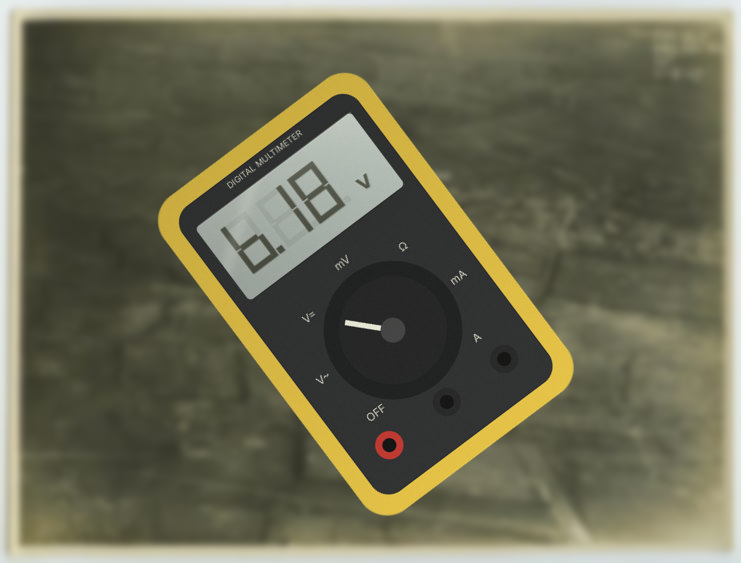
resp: 6.18,V
